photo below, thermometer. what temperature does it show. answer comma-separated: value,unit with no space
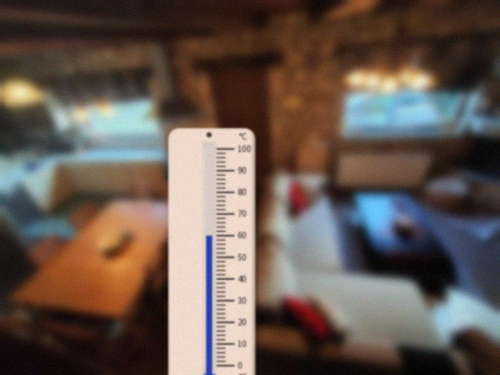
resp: 60,°C
